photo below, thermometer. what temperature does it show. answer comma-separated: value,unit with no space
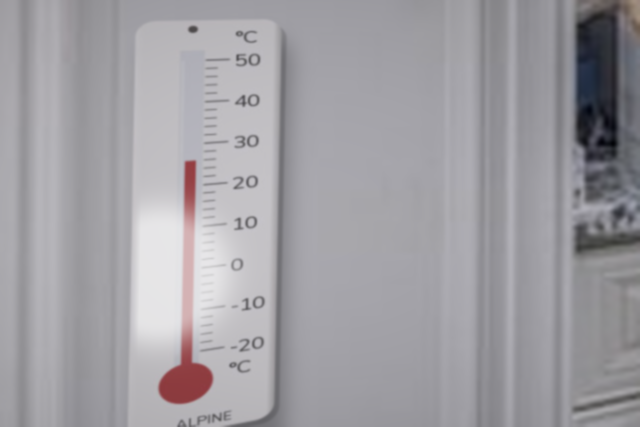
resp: 26,°C
